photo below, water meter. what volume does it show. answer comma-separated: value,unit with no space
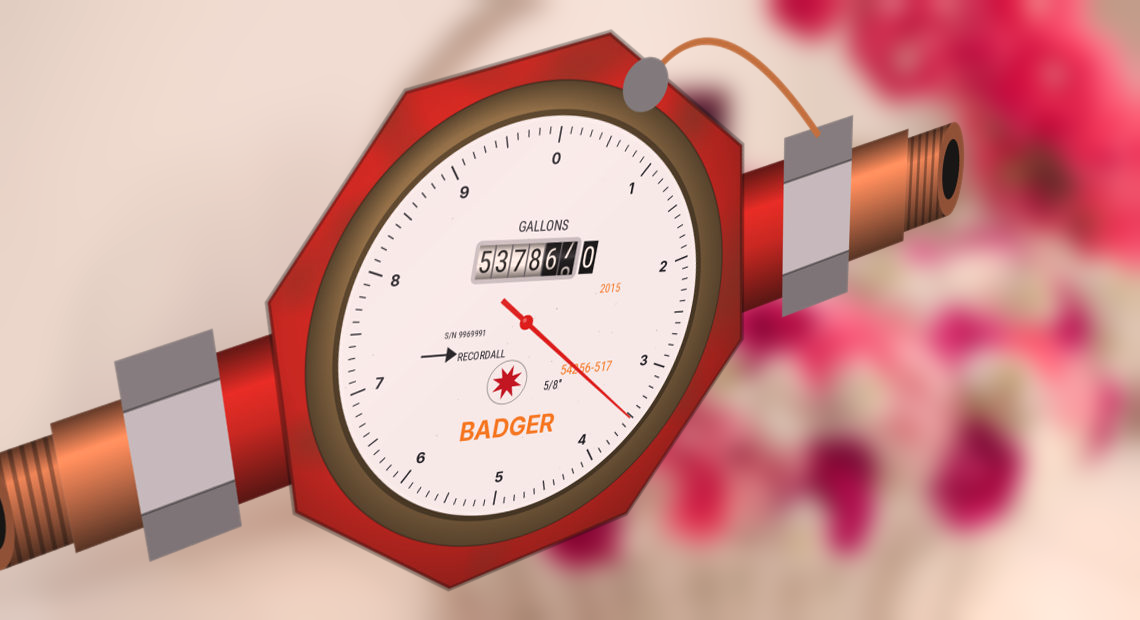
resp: 5378673.5,gal
